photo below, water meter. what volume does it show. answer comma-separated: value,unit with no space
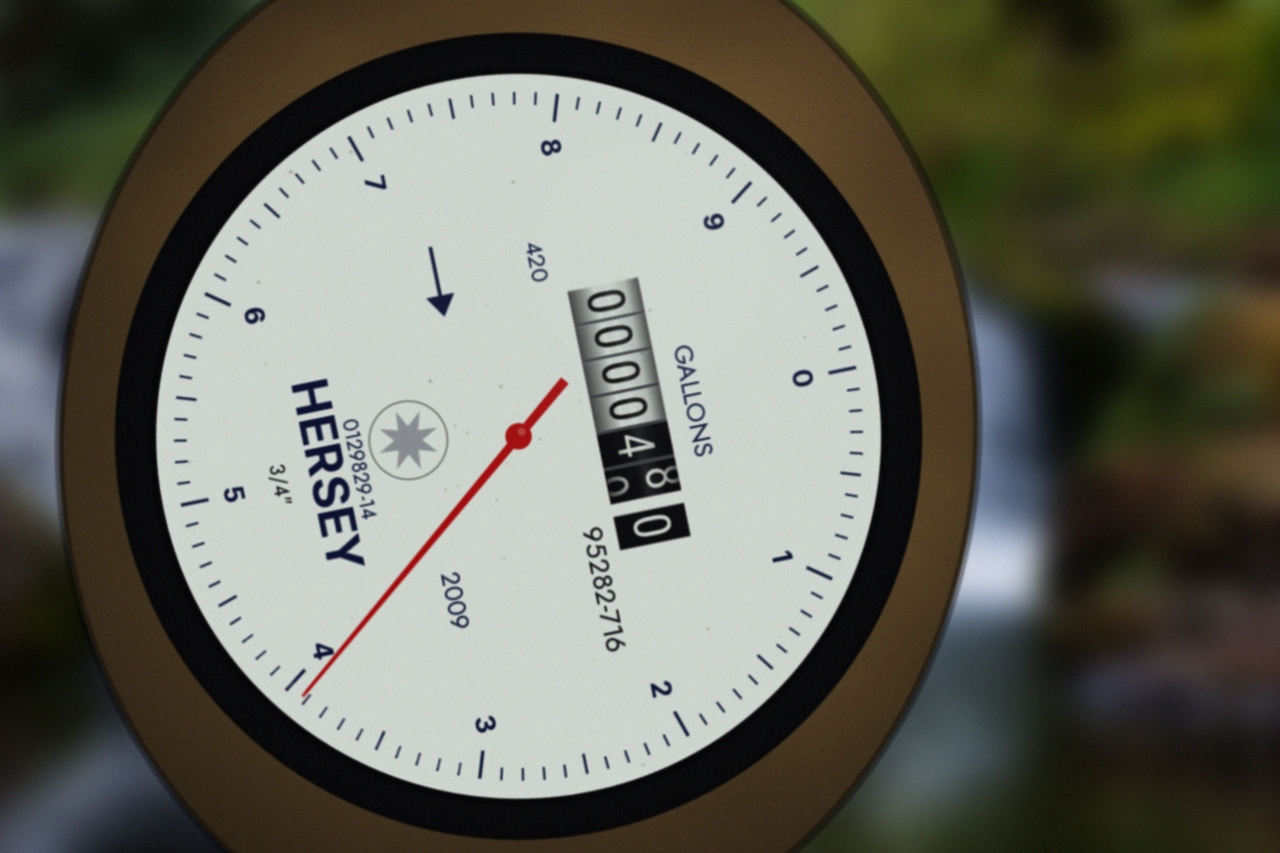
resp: 483.9,gal
